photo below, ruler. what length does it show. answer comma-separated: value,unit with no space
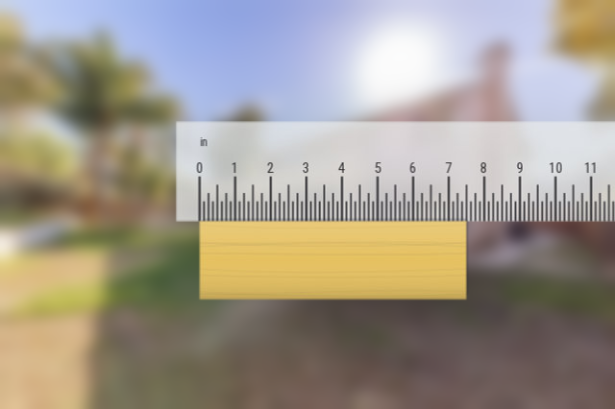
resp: 7.5,in
